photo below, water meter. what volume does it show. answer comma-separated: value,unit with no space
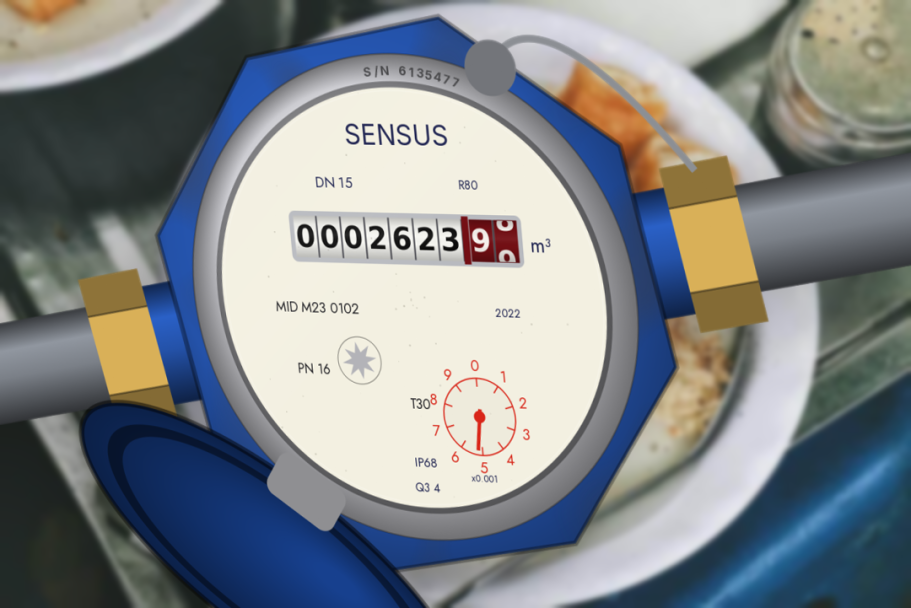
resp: 2623.985,m³
